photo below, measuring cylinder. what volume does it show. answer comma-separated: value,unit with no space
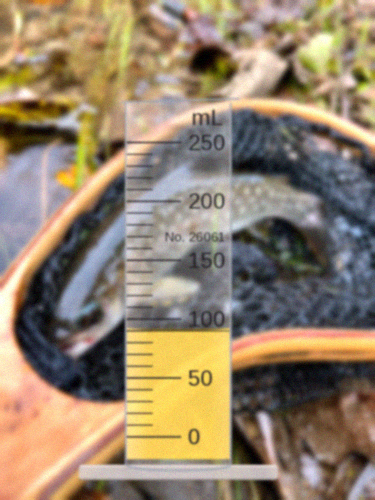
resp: 90,mL
